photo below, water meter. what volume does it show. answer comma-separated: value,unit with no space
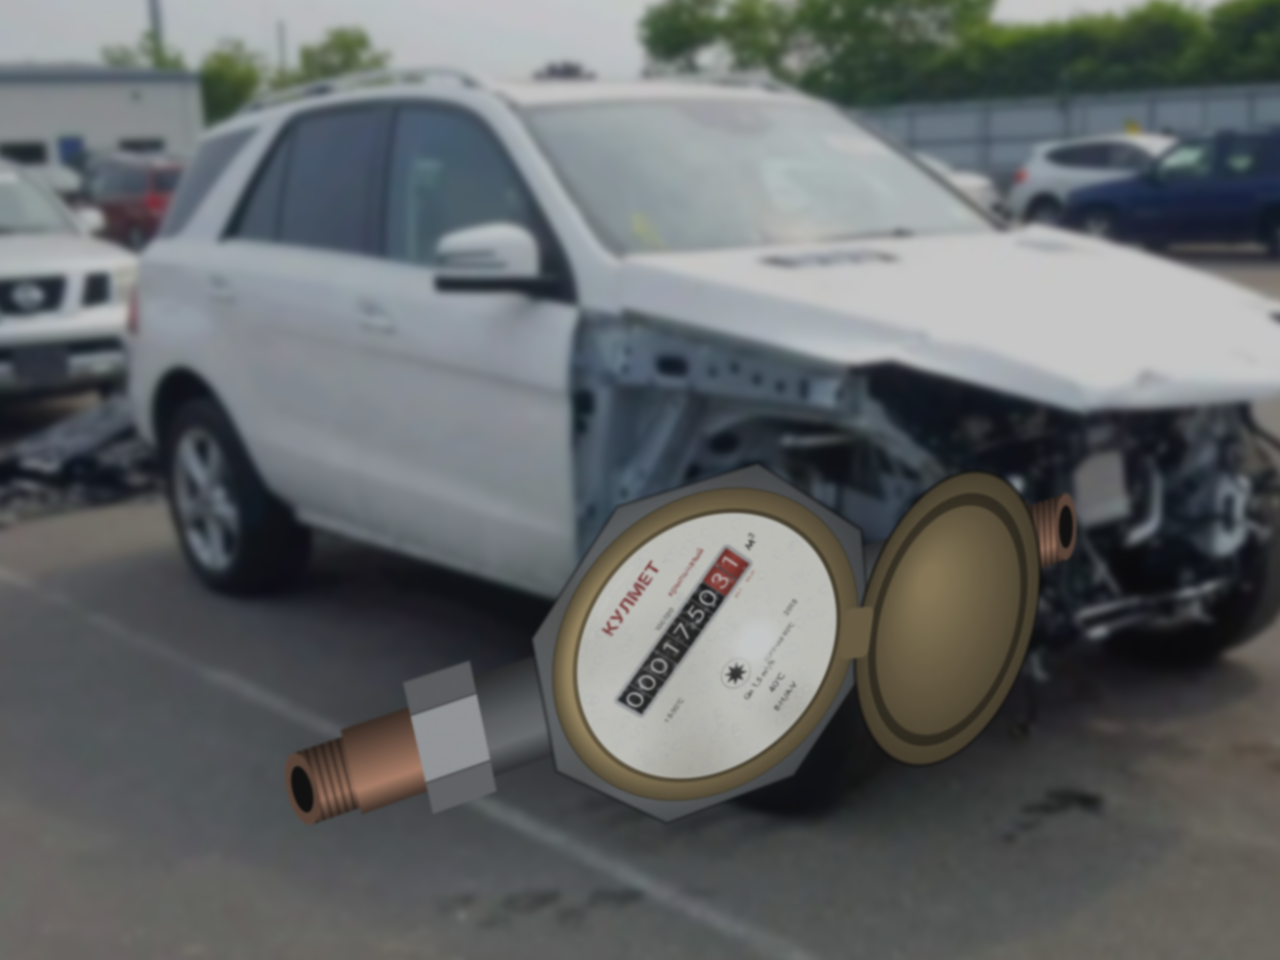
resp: 1750.31,m³
